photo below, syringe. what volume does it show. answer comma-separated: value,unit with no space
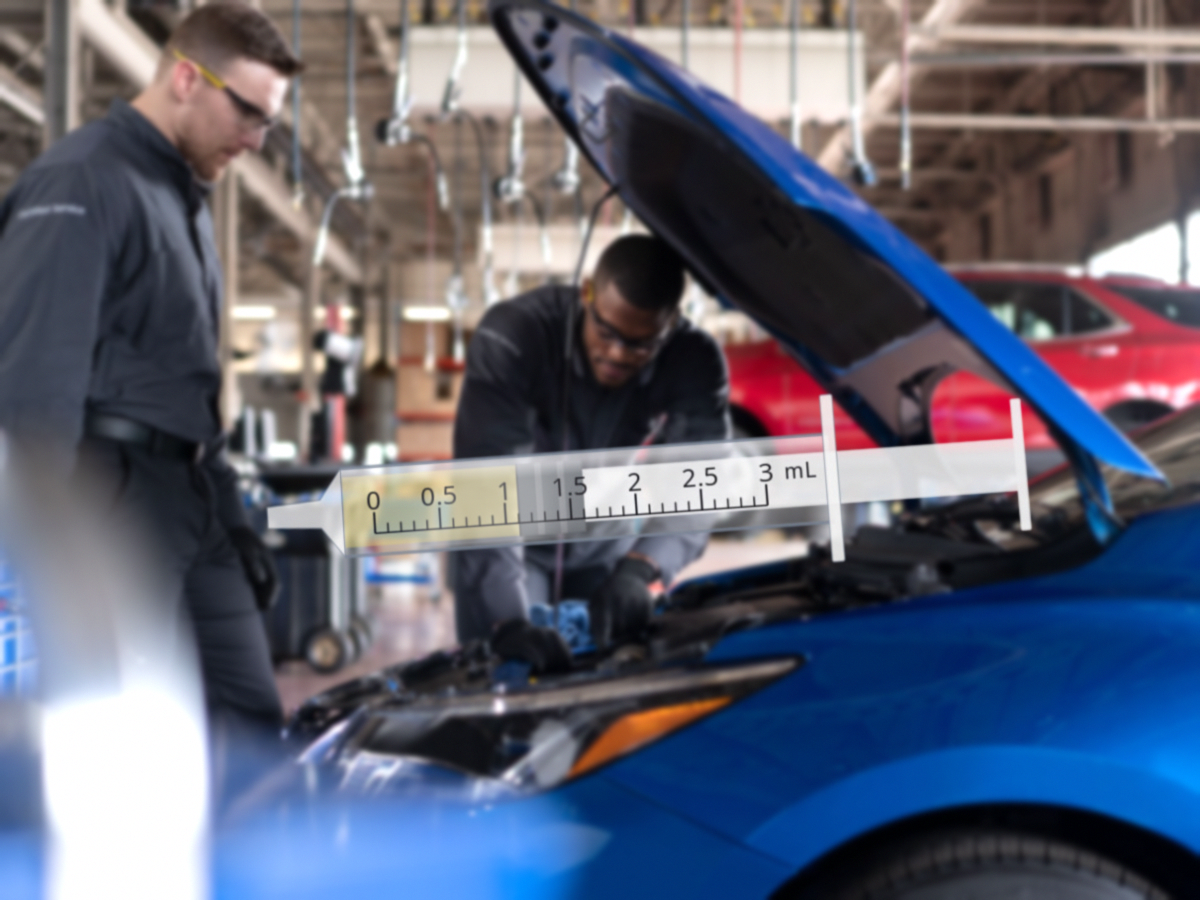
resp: 1.1,mL
